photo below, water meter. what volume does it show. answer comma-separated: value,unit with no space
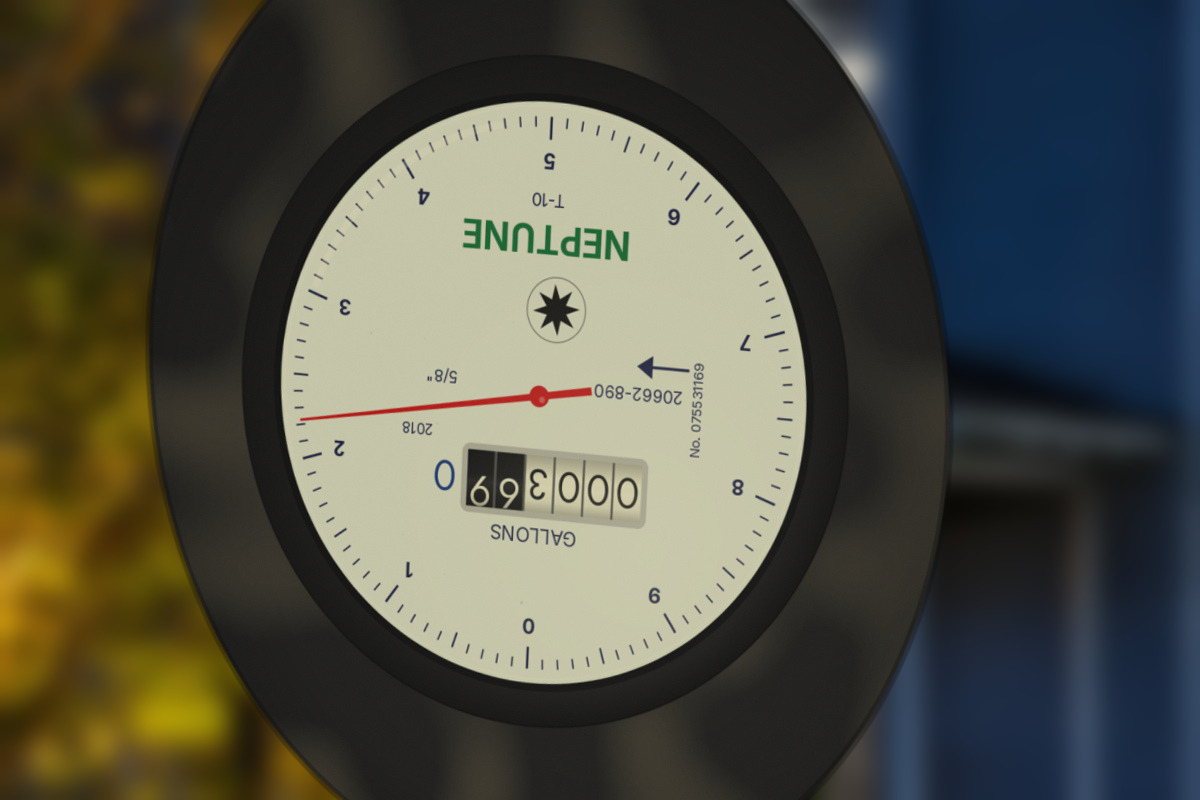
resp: 3692.2,gal
